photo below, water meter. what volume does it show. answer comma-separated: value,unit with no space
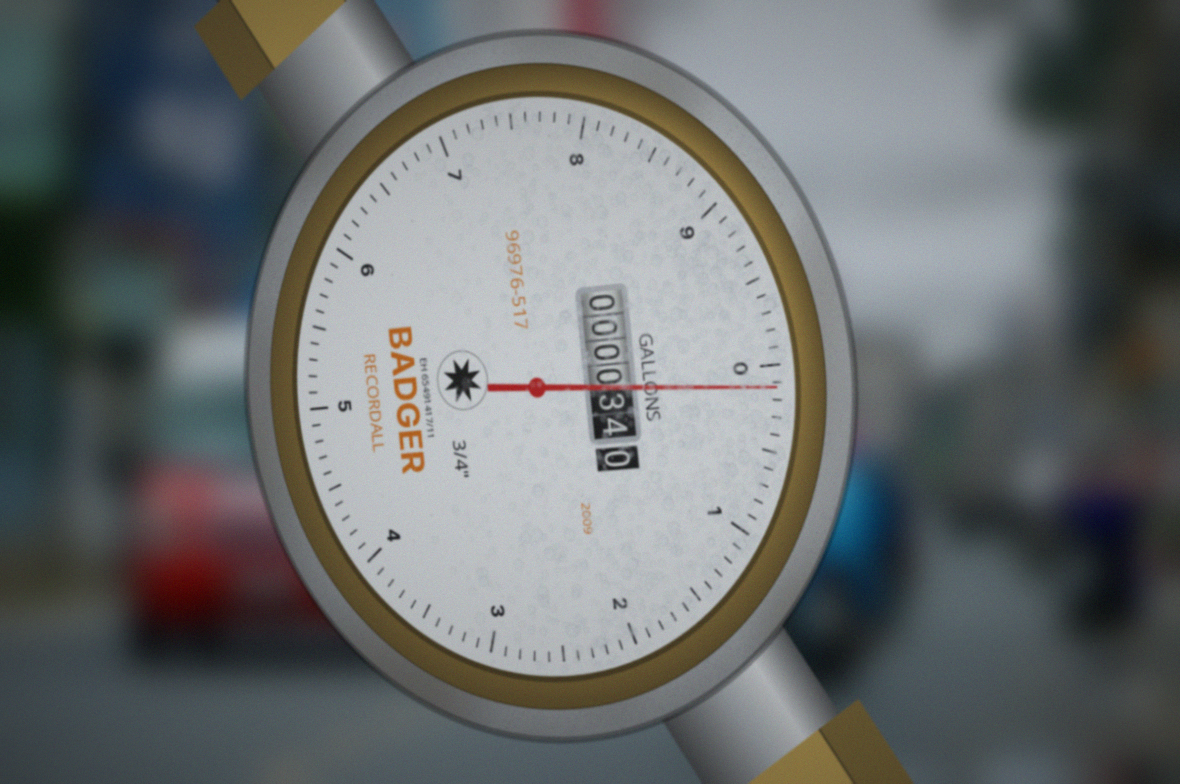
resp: 340.1,gal
